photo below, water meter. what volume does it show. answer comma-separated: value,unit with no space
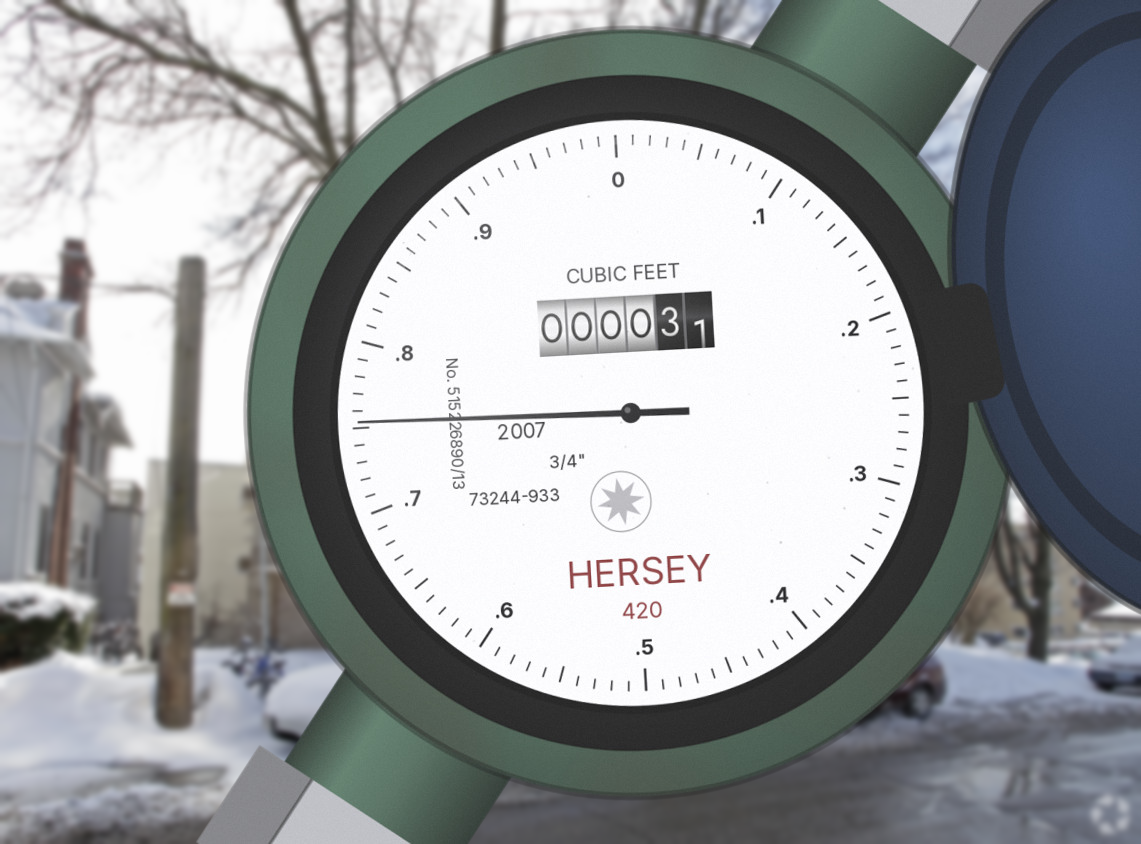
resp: 30.75,ft³
